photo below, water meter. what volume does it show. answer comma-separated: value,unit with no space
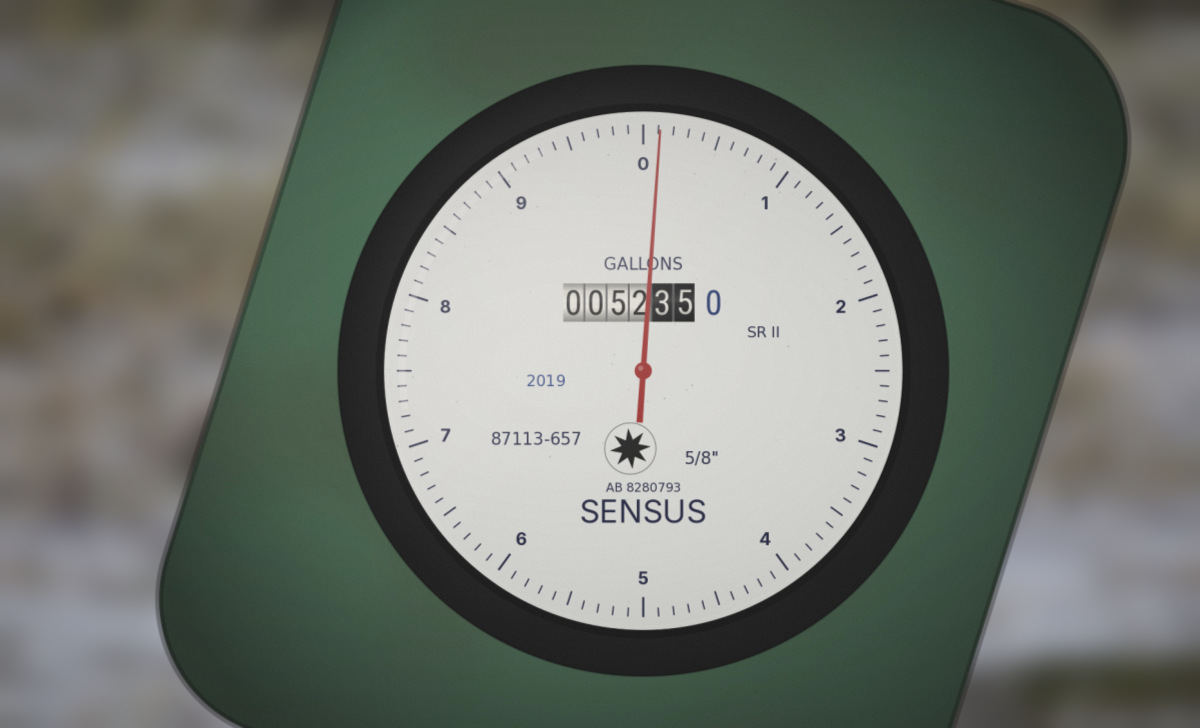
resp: 52350.1,gal
